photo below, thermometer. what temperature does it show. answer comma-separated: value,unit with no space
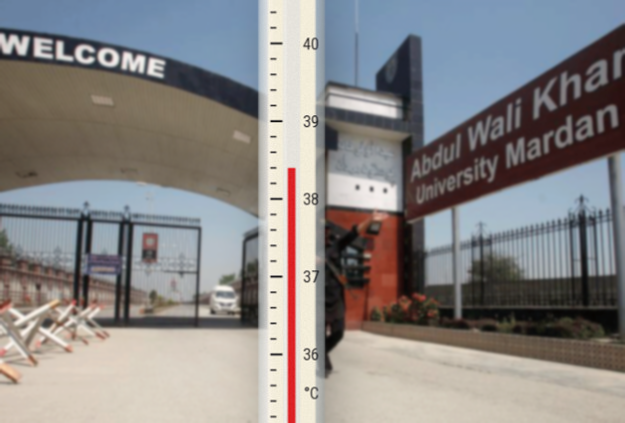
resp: 38.4,°C
